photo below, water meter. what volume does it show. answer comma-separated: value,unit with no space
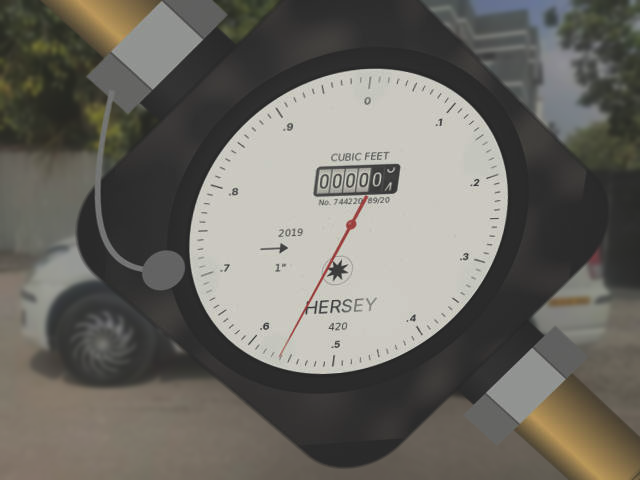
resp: 3.56,ft³
